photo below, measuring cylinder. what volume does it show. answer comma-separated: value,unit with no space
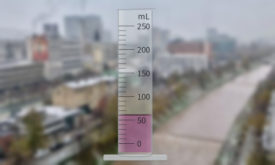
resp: 60,mL
